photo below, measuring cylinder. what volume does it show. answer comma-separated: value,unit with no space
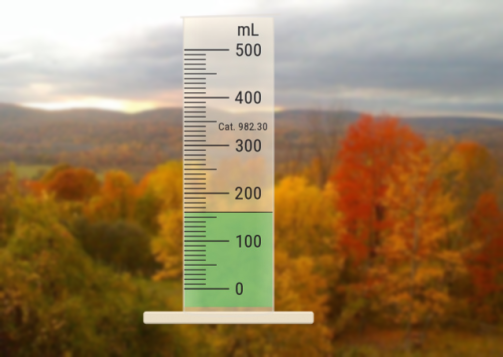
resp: 160,mL
